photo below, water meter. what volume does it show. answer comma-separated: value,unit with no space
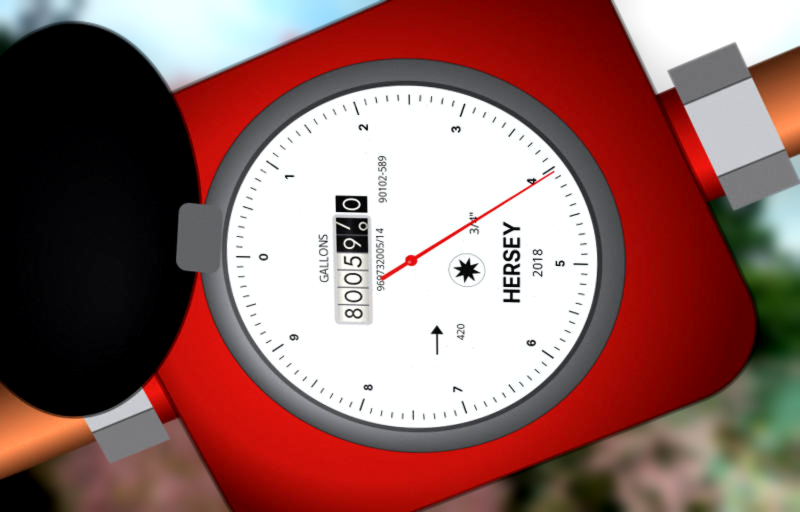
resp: 8005974.0,gal
